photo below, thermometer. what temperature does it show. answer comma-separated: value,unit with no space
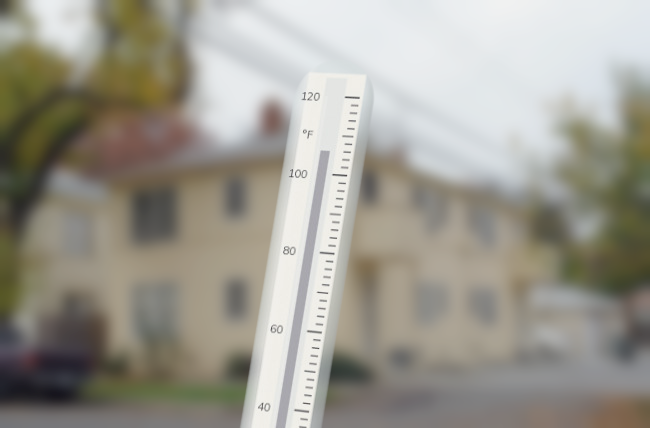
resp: 106,°F
